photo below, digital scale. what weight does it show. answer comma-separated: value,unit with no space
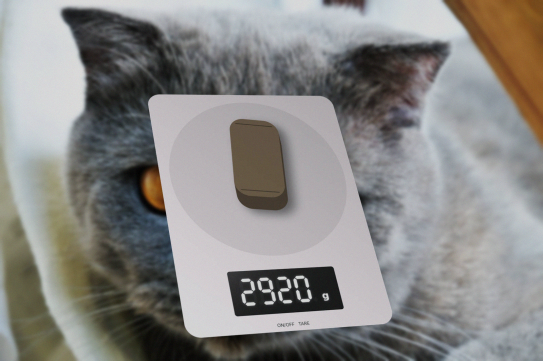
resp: 2920,g
